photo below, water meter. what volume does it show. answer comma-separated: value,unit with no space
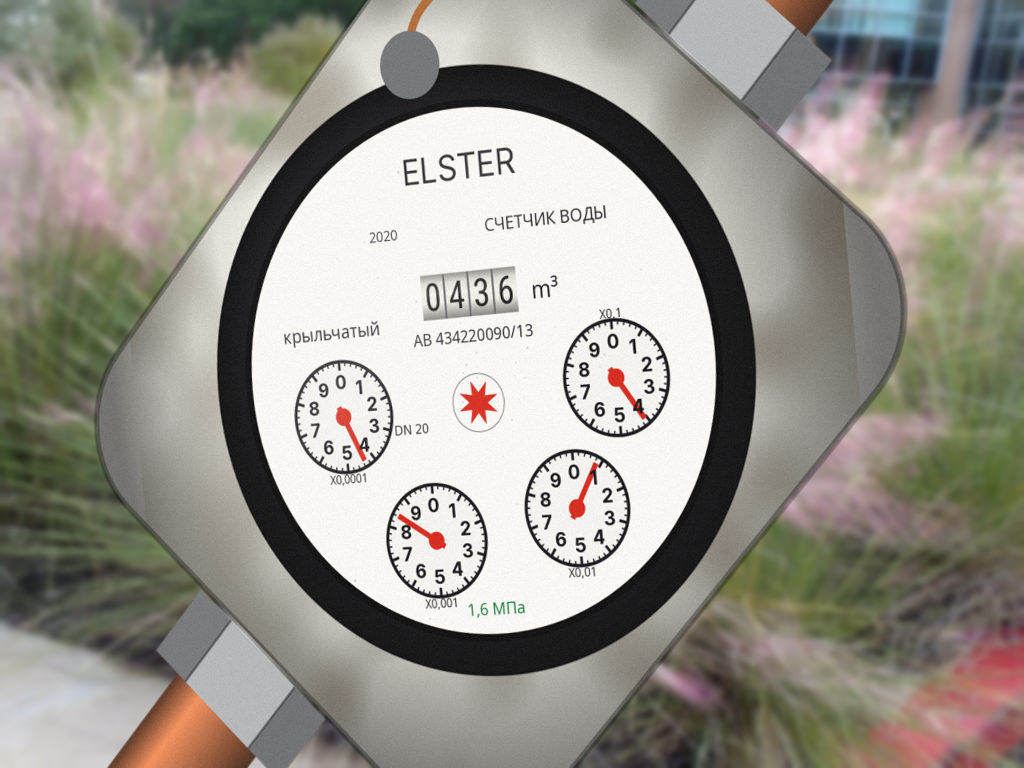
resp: 436.4084,m³
